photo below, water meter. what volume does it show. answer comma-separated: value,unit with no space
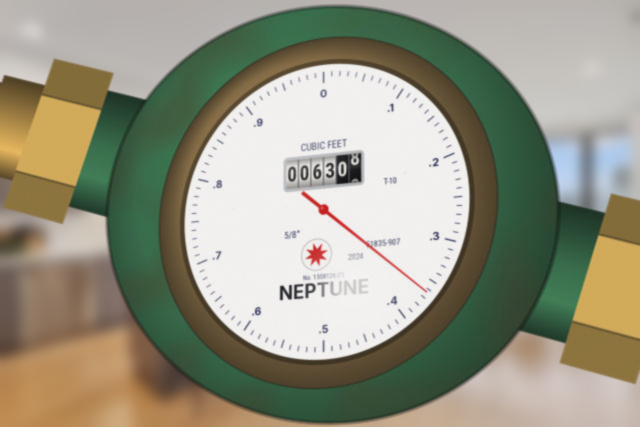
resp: 6308.36,ft³
